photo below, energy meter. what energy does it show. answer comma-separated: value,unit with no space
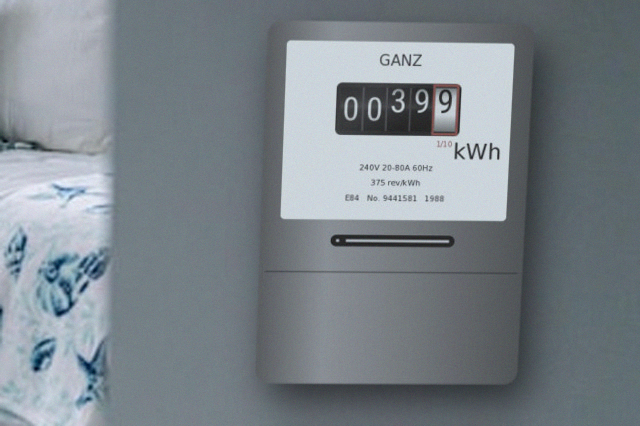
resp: 39.9,kWh
